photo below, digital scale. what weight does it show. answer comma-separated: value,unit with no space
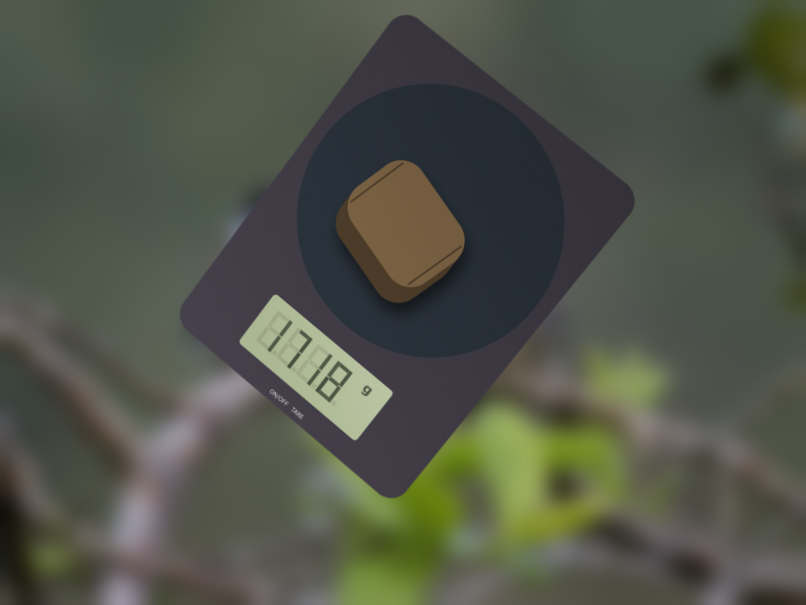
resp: 1718,g
